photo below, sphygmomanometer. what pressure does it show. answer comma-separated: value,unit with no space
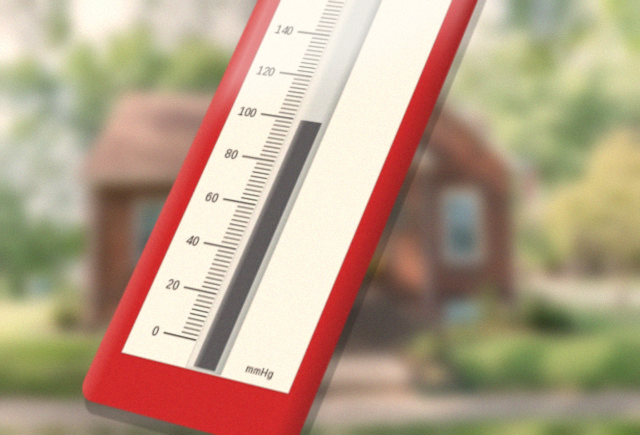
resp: 100,mmHg
